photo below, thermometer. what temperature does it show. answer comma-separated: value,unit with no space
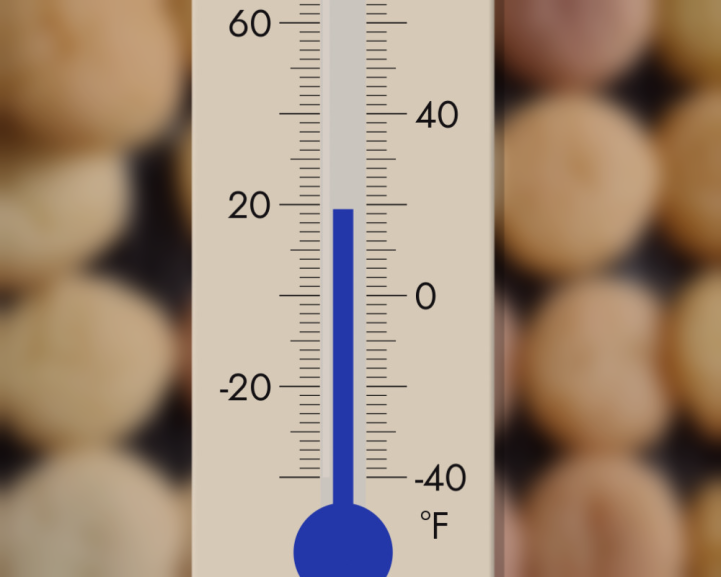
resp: 19,°F
